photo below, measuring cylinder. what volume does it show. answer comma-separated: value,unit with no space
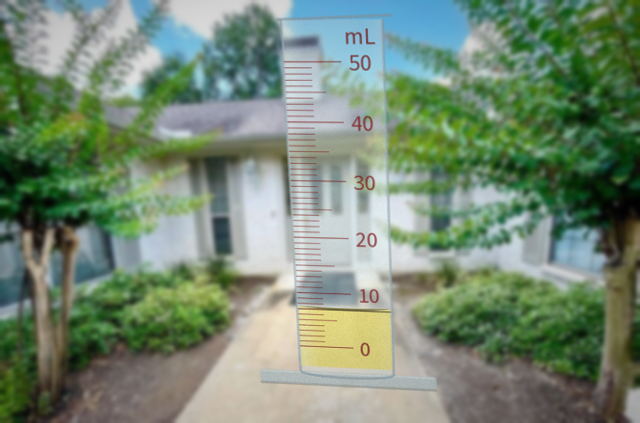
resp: 7,mL
